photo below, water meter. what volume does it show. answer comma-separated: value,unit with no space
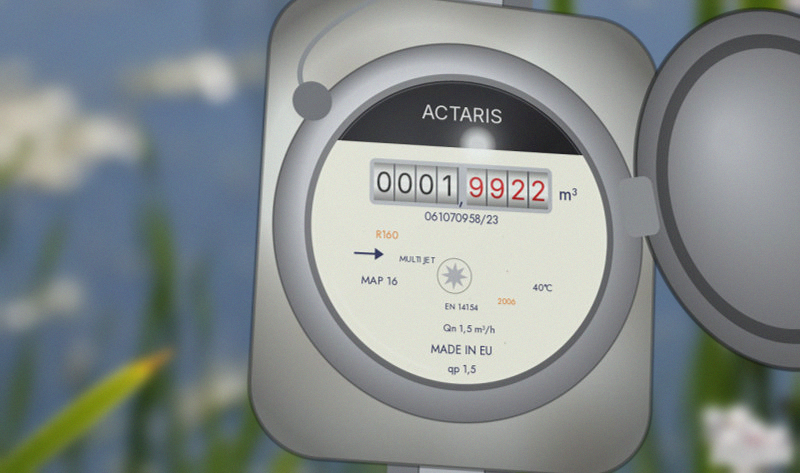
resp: 1.9922,m³
